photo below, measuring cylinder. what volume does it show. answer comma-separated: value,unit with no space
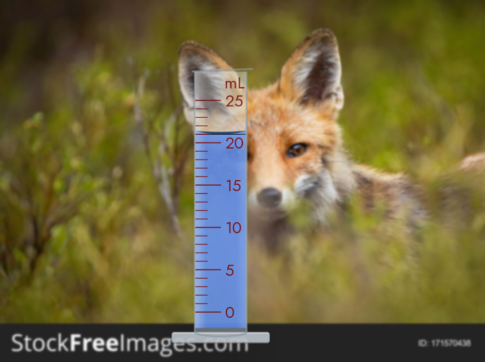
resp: 21,mL
